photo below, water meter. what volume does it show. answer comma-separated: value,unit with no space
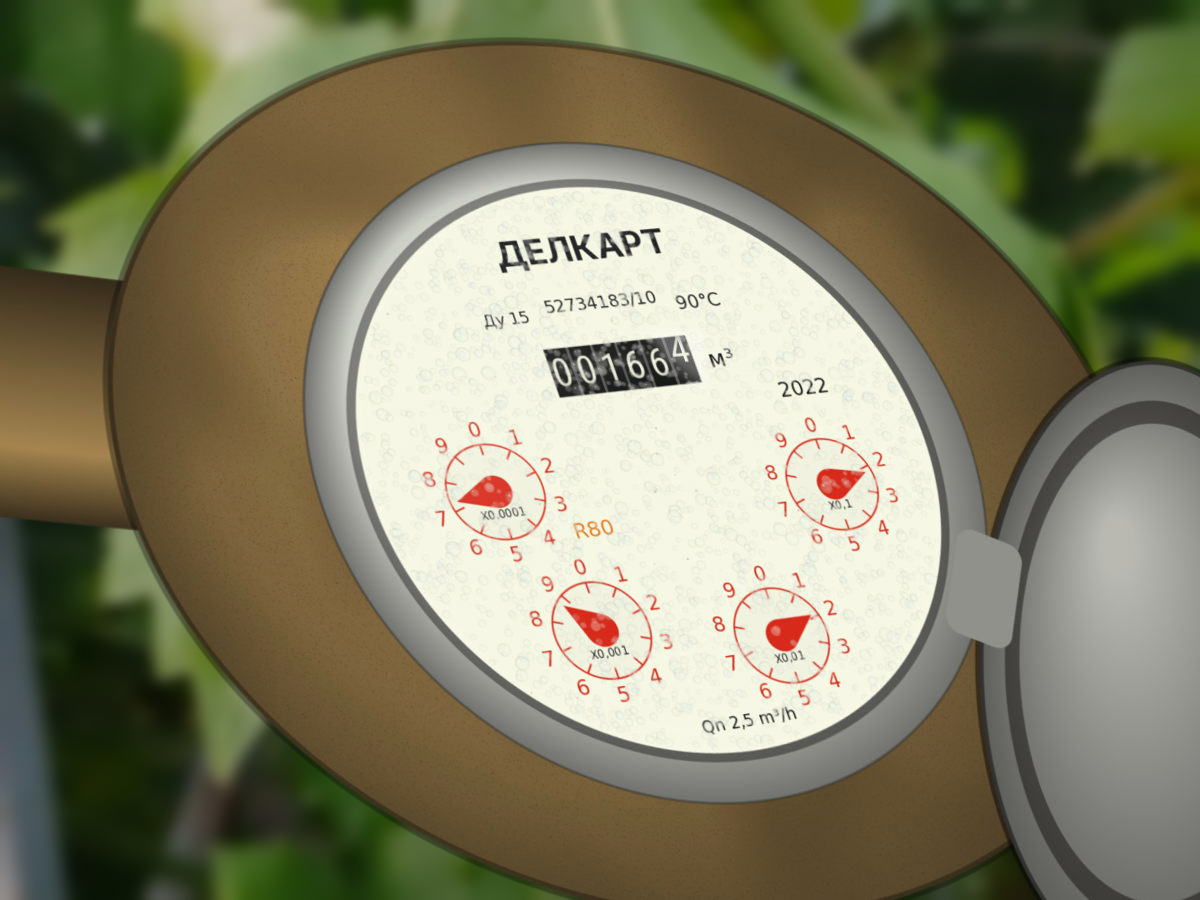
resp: 1664.2187,m³
